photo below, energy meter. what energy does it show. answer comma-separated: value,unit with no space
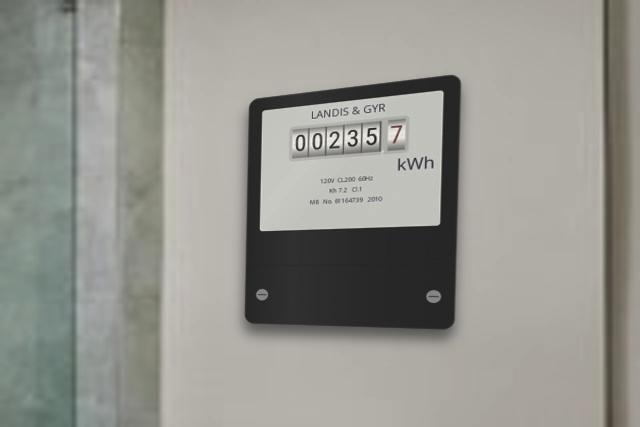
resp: 235.7,kWh
